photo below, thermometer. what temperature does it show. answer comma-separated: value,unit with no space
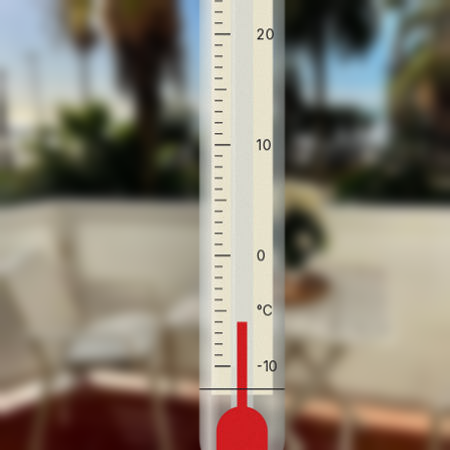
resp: -6,°C
